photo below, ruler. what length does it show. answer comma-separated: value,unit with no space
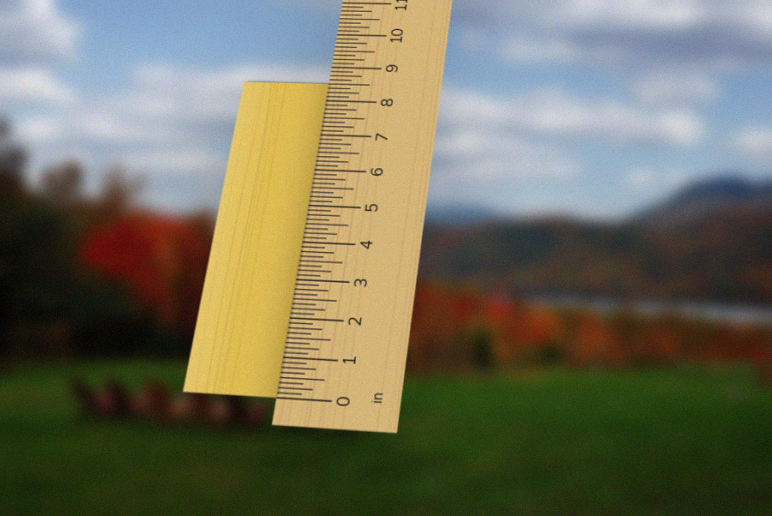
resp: 8.5,in
